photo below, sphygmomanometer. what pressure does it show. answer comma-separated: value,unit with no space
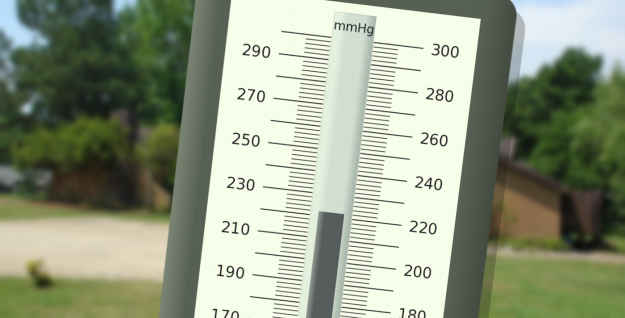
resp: 222,mmHg
